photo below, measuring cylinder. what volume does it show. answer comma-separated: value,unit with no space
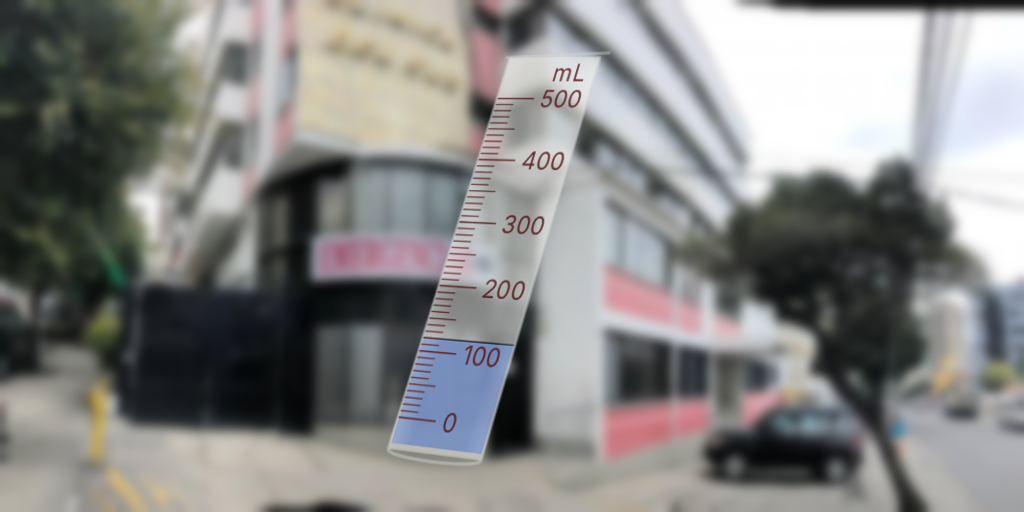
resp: 120,mL
